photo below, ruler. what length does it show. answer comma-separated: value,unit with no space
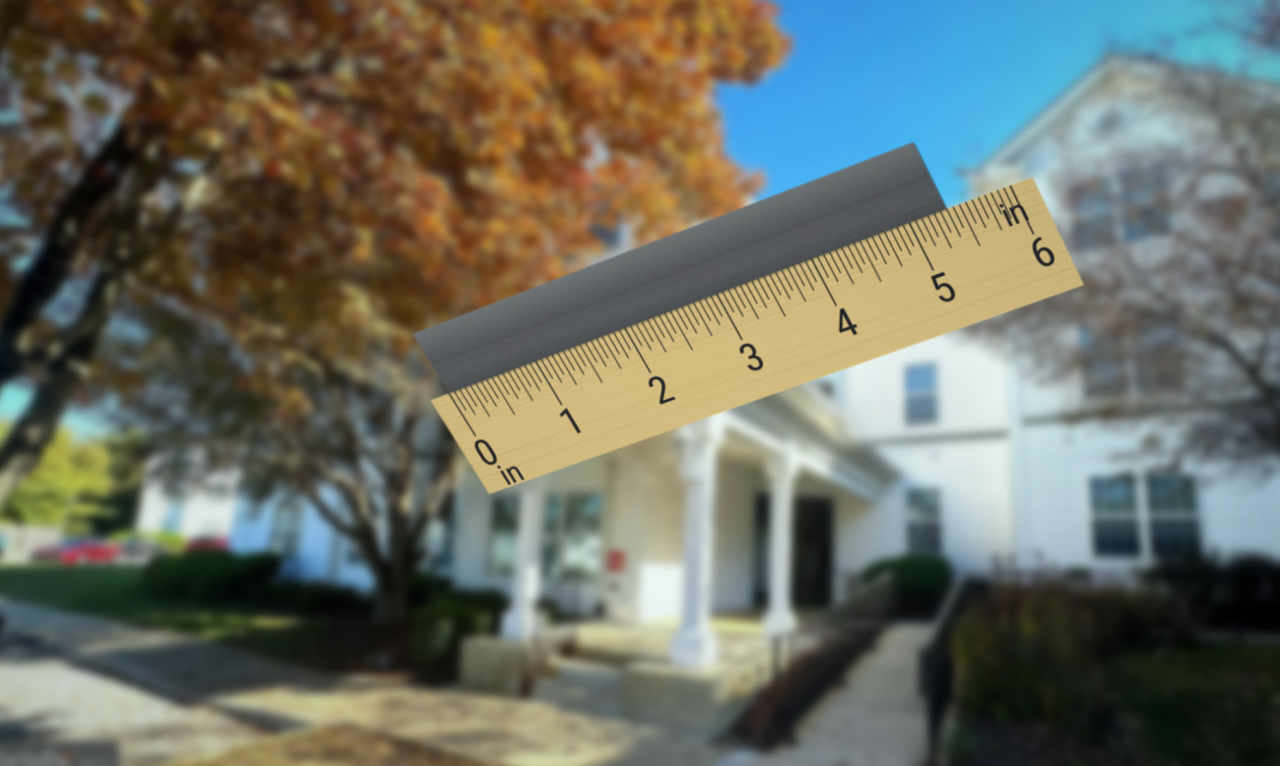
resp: 5.375,in
